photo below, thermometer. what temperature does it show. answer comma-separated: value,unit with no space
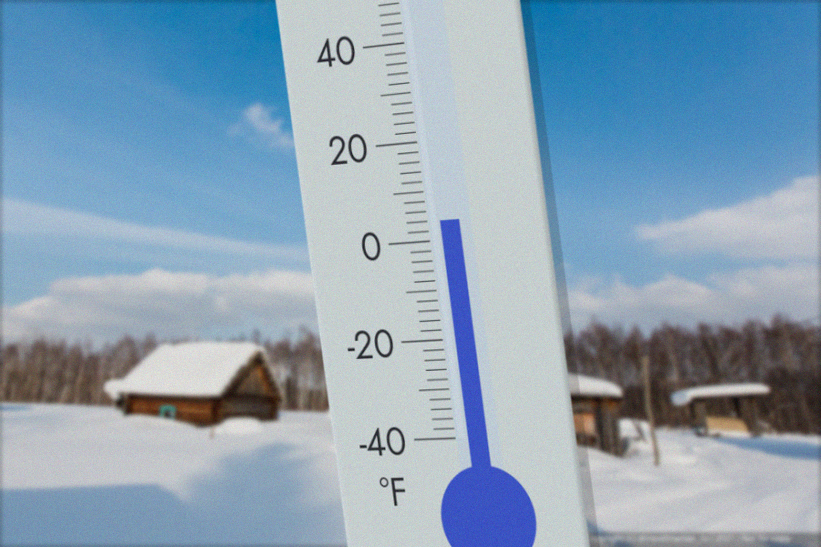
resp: 4,°F
